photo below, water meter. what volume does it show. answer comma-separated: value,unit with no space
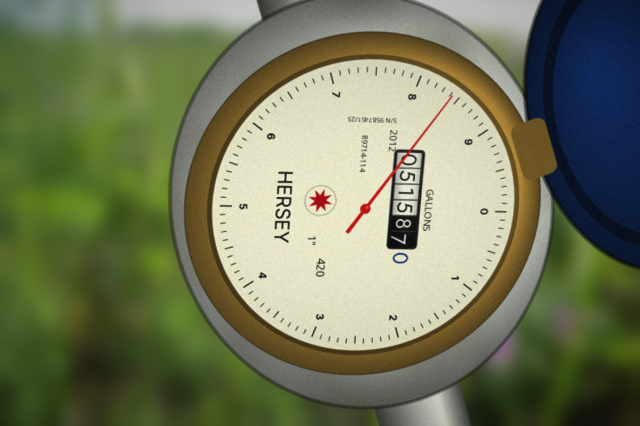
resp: 515868.4,gal
